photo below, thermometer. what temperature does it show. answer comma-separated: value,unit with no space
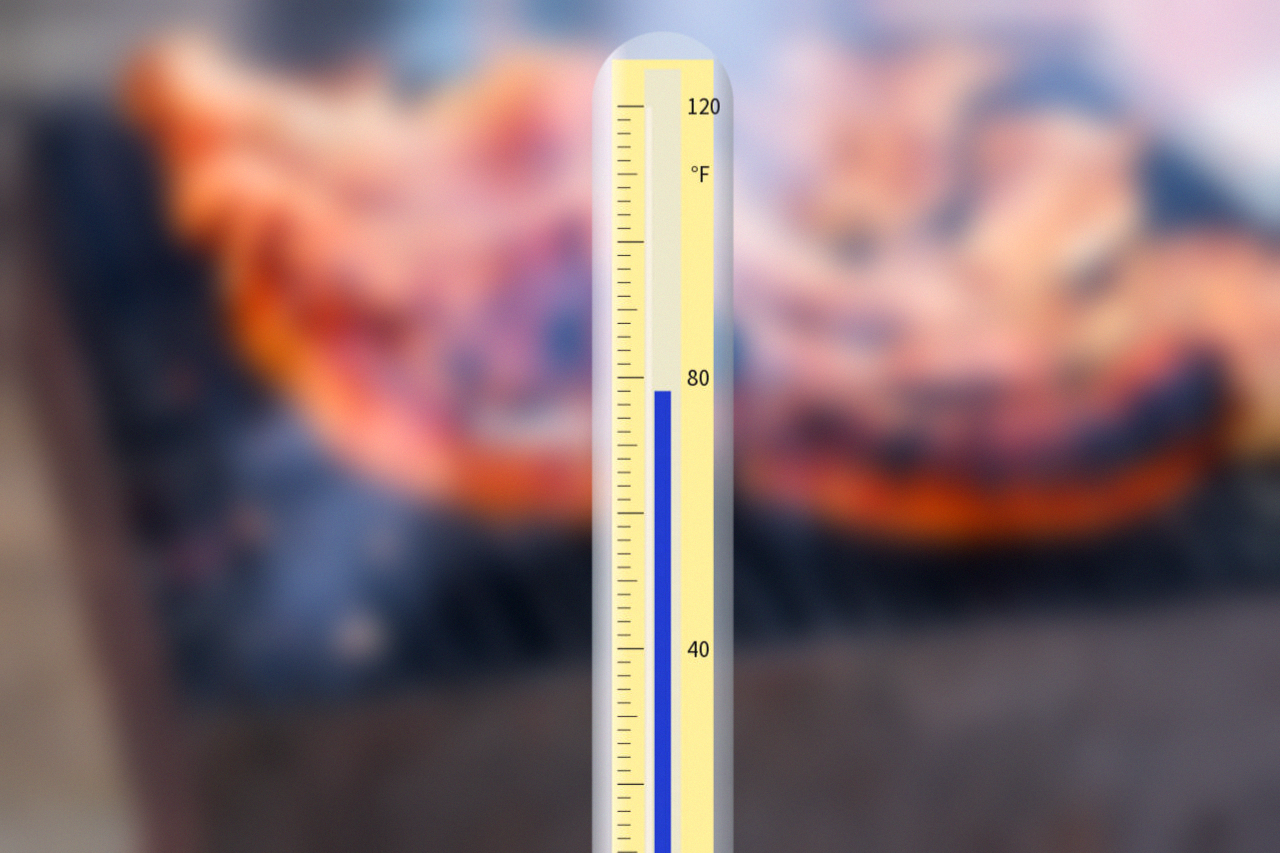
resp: 78,°F
